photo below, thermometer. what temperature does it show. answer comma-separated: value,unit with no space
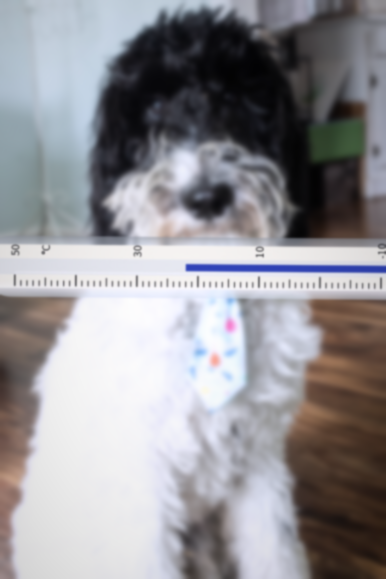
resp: 22,°C
